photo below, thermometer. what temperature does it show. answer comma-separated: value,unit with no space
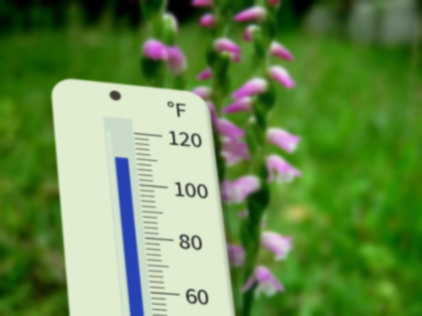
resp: 110,°F
